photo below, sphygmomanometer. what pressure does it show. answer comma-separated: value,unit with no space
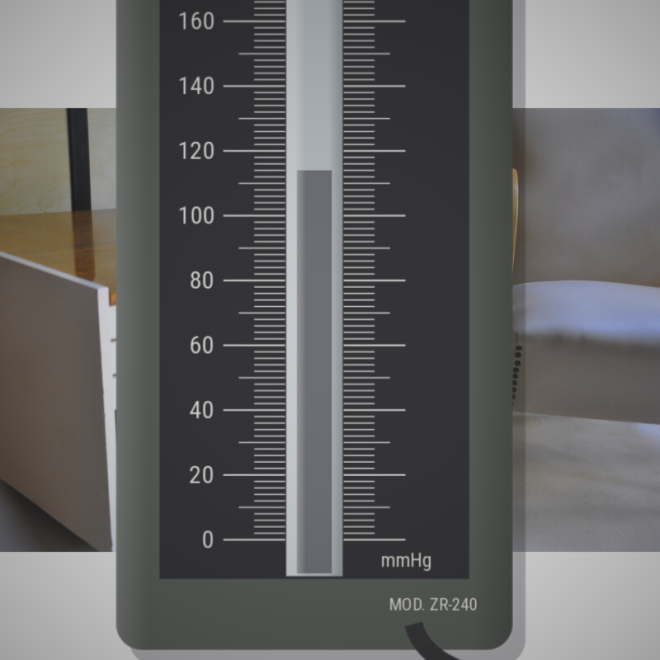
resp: 114,mmHg
